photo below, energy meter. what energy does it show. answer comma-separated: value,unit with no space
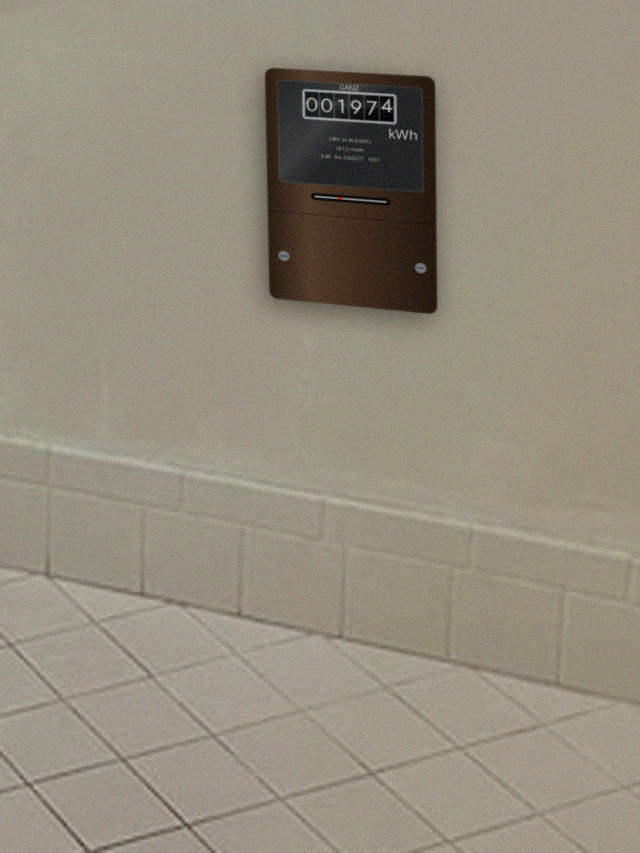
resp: 1974,kWh
